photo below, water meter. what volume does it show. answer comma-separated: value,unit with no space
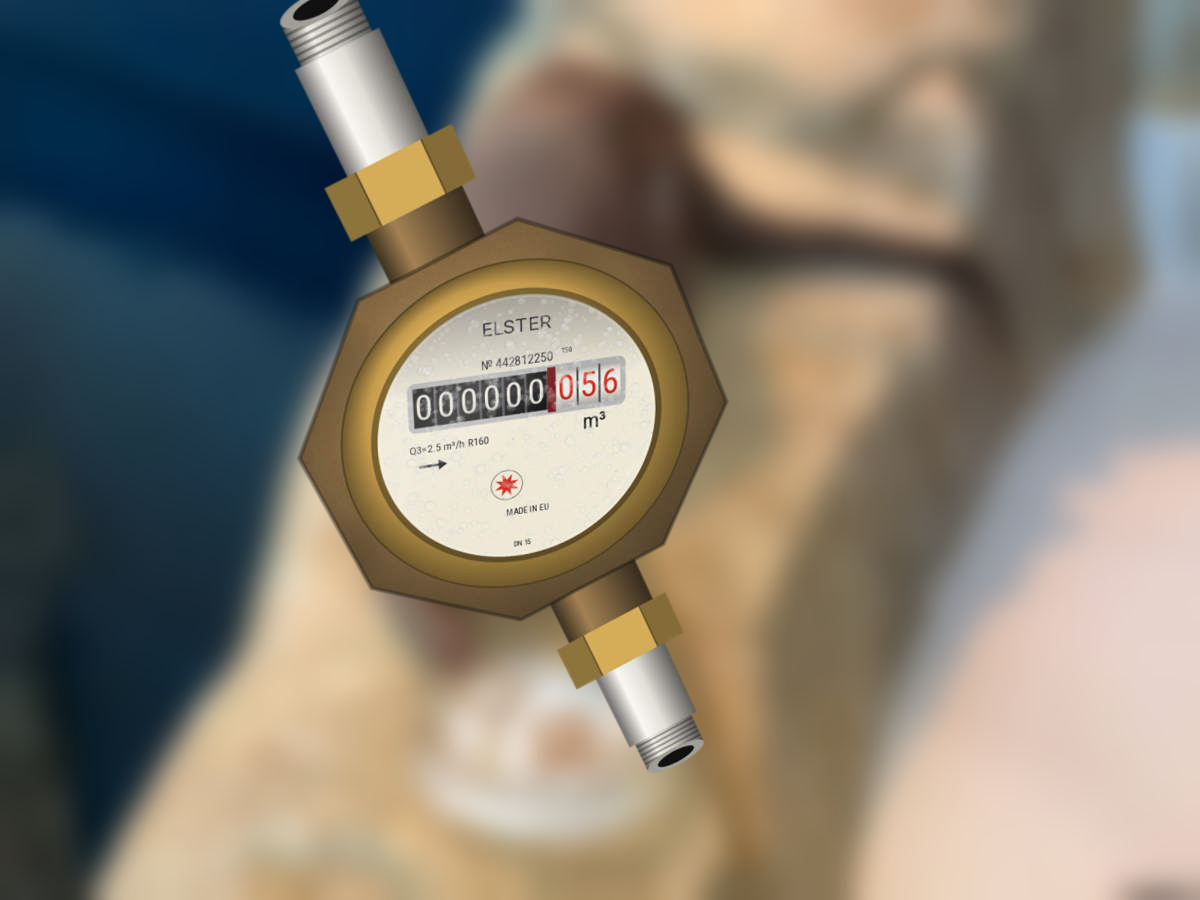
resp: 0.056,m³
